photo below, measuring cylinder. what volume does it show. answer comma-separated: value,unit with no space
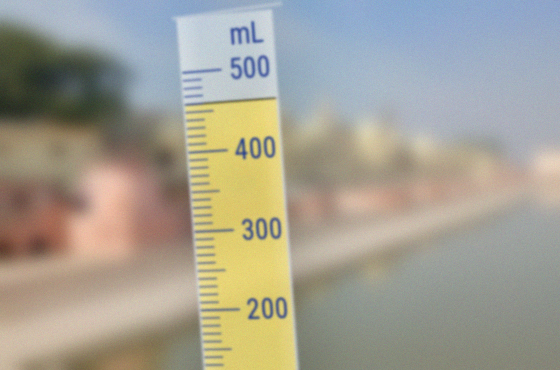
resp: 460,mL
